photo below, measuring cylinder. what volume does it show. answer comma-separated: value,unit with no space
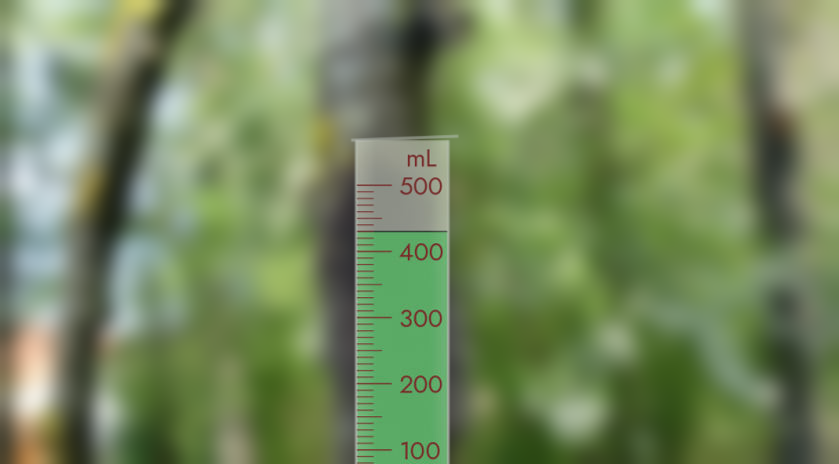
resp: 430,mL
